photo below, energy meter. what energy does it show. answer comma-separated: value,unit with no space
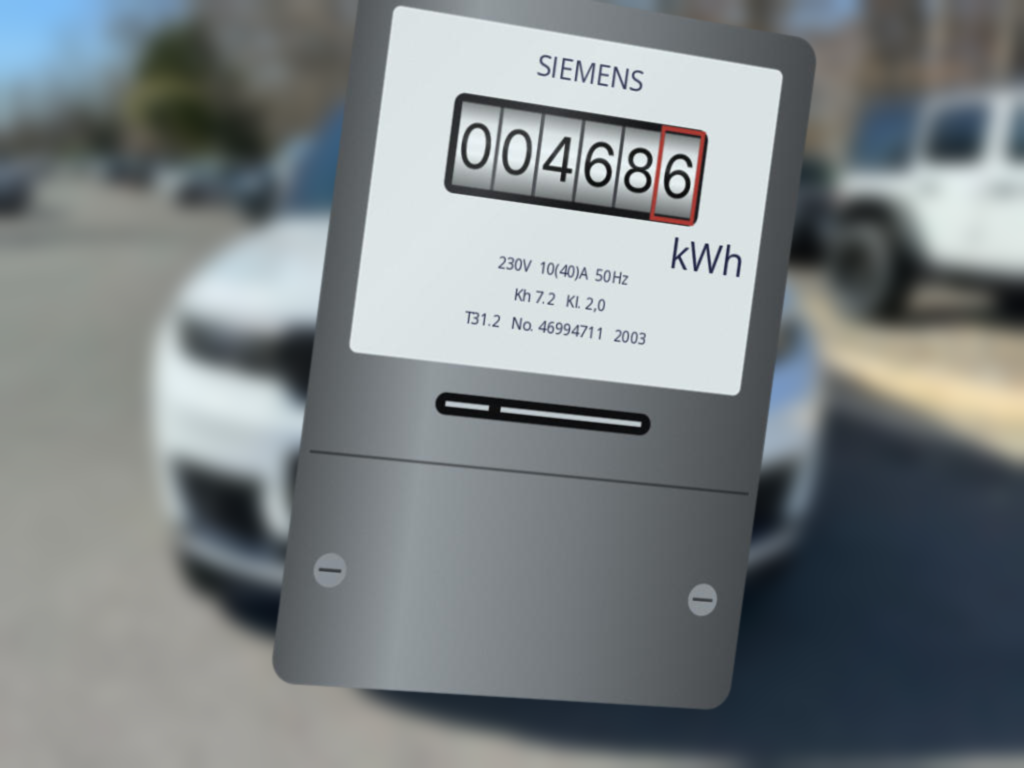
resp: 468.6,kWh
